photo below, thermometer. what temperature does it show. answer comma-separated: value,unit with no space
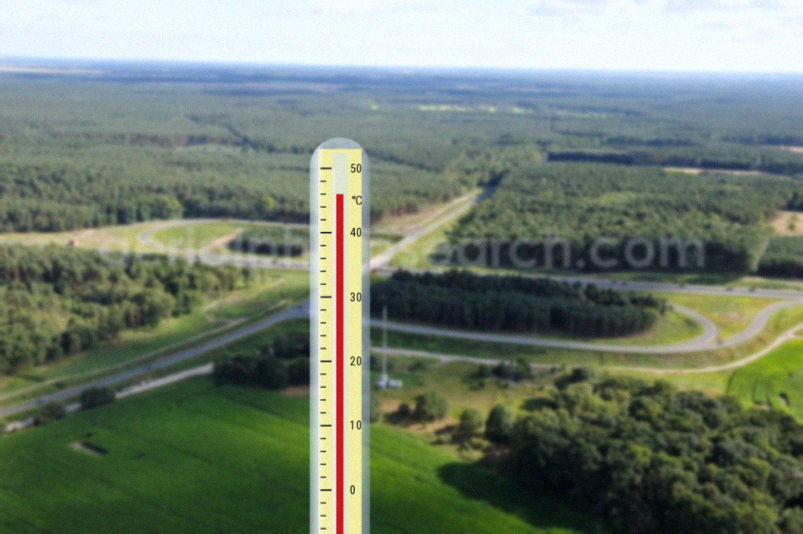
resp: 46,°C
